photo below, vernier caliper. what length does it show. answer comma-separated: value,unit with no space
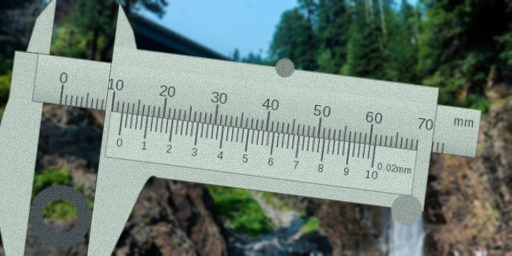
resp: 12.0,mm
